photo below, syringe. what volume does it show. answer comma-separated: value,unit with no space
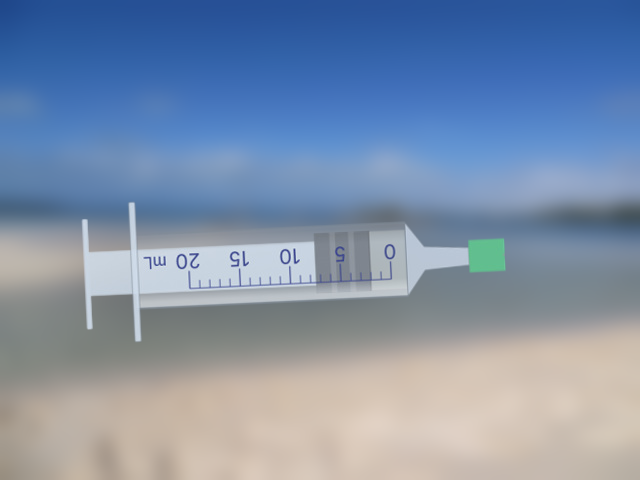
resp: 2,mL
